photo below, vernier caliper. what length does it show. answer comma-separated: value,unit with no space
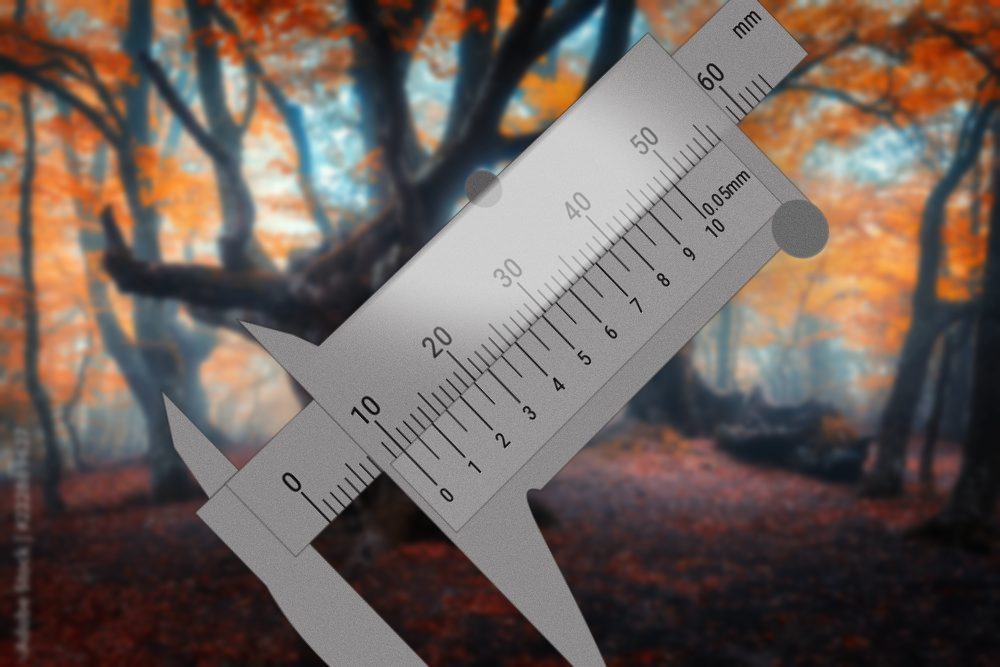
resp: 10.0,mm
